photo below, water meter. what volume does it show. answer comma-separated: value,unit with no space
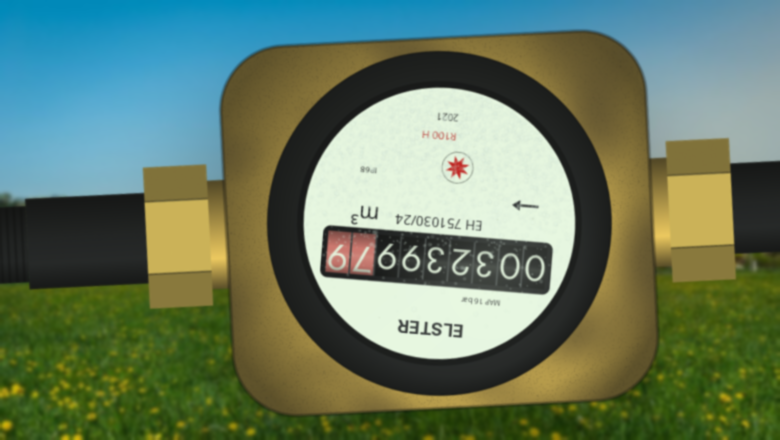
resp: 32399.79,m³
